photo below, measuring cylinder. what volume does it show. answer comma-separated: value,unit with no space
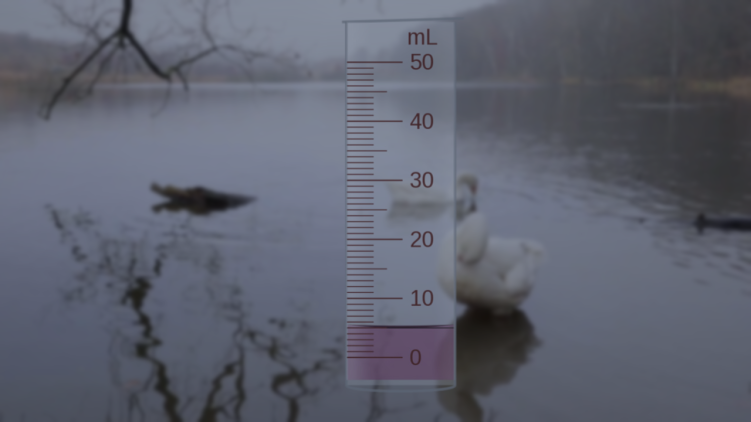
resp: 5,mL
